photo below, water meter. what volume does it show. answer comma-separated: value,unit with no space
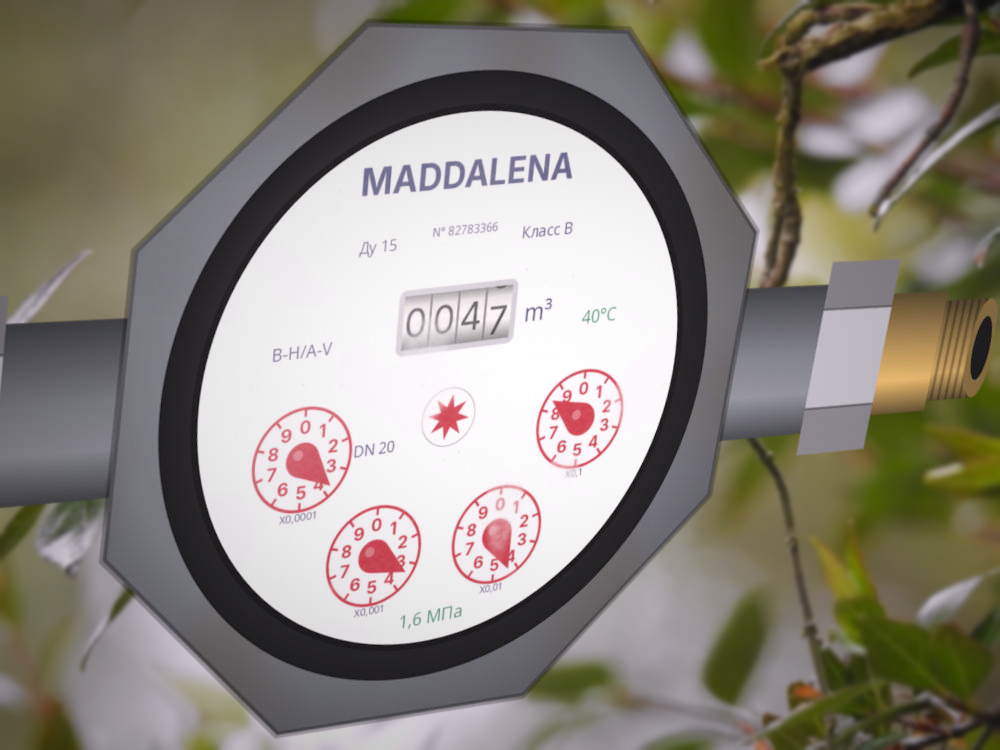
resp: 46.8433,m³
